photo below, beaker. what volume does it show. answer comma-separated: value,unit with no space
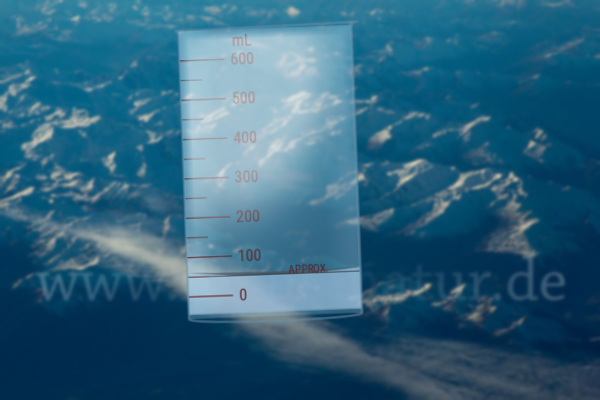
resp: 50,mL
